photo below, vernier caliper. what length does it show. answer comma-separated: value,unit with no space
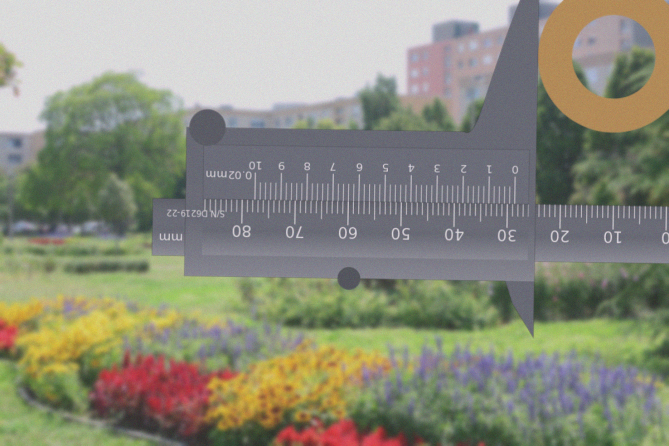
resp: 28.6,mm
